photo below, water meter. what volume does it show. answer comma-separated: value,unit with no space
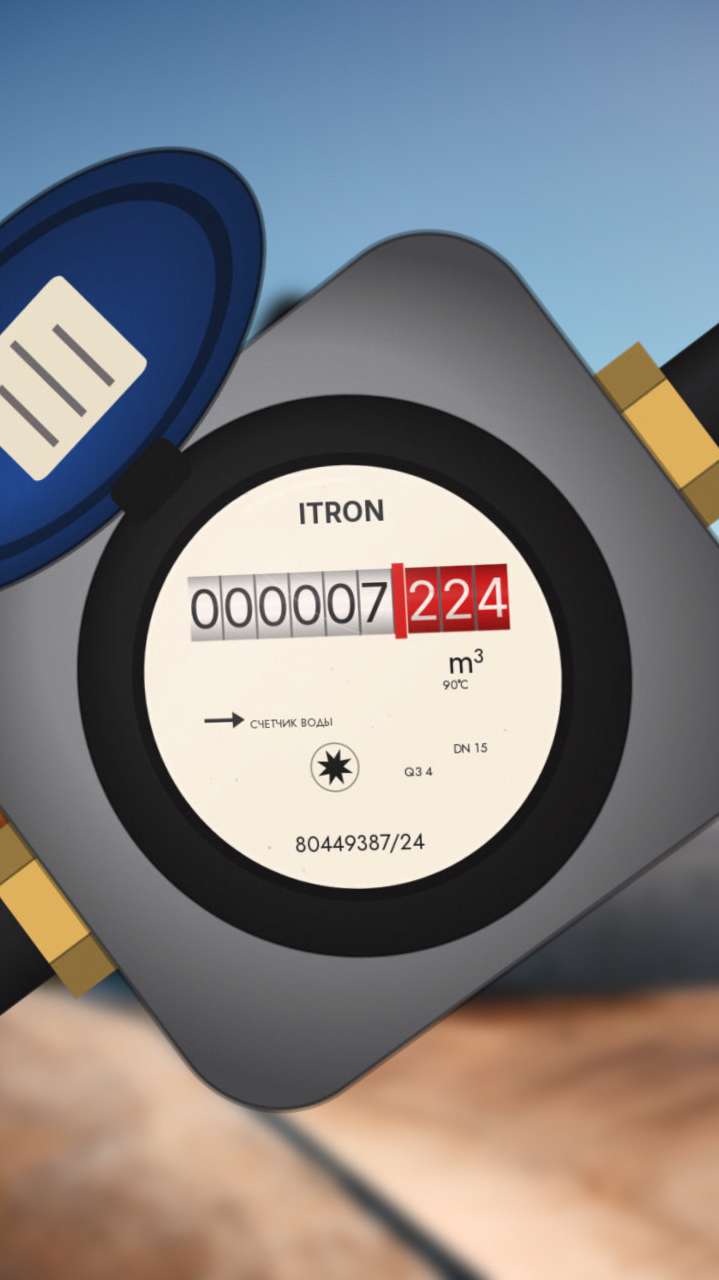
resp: 7.224,m³
